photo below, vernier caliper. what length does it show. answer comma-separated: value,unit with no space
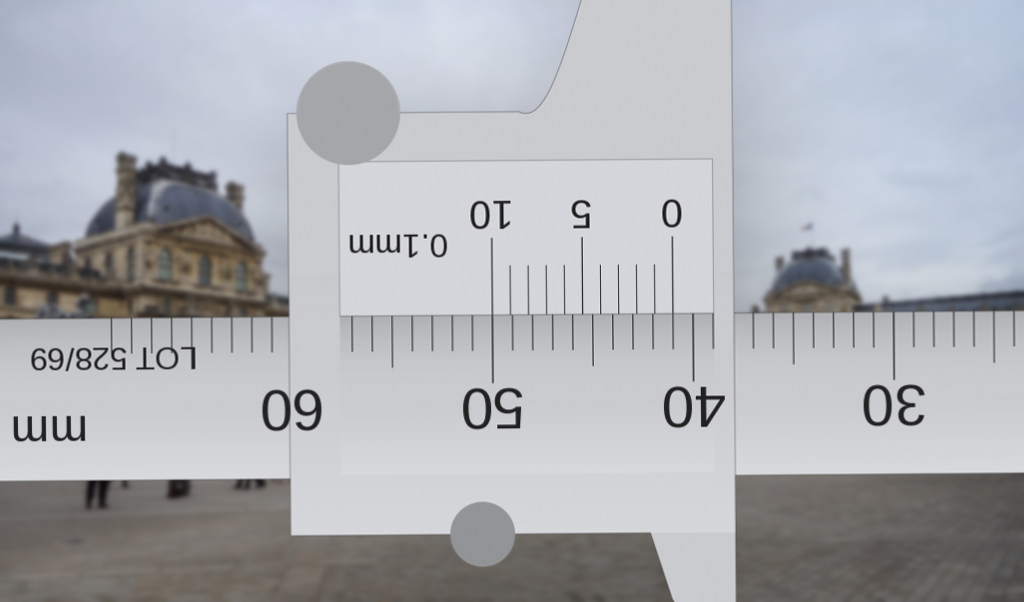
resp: 41.0,mm
